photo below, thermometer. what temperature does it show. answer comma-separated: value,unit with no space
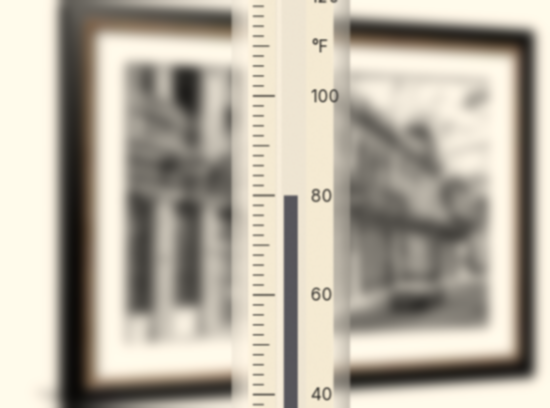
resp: 80,°F
